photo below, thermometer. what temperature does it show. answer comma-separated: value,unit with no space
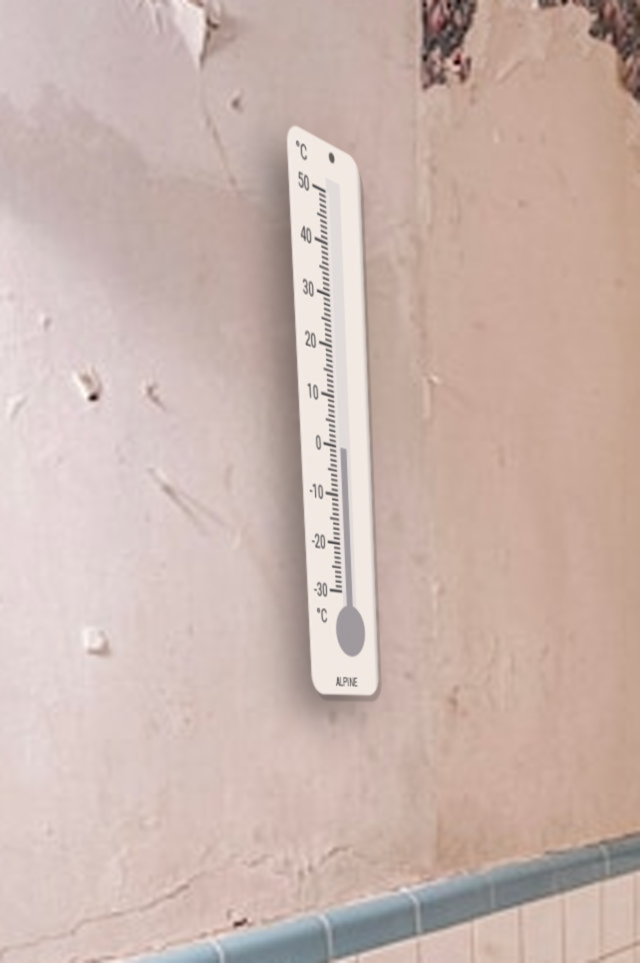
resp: 0,°C
